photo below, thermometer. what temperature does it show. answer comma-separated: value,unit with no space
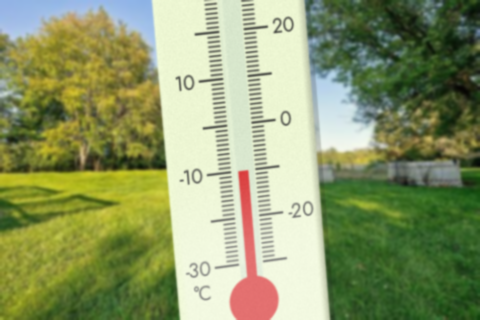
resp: -10,°C
